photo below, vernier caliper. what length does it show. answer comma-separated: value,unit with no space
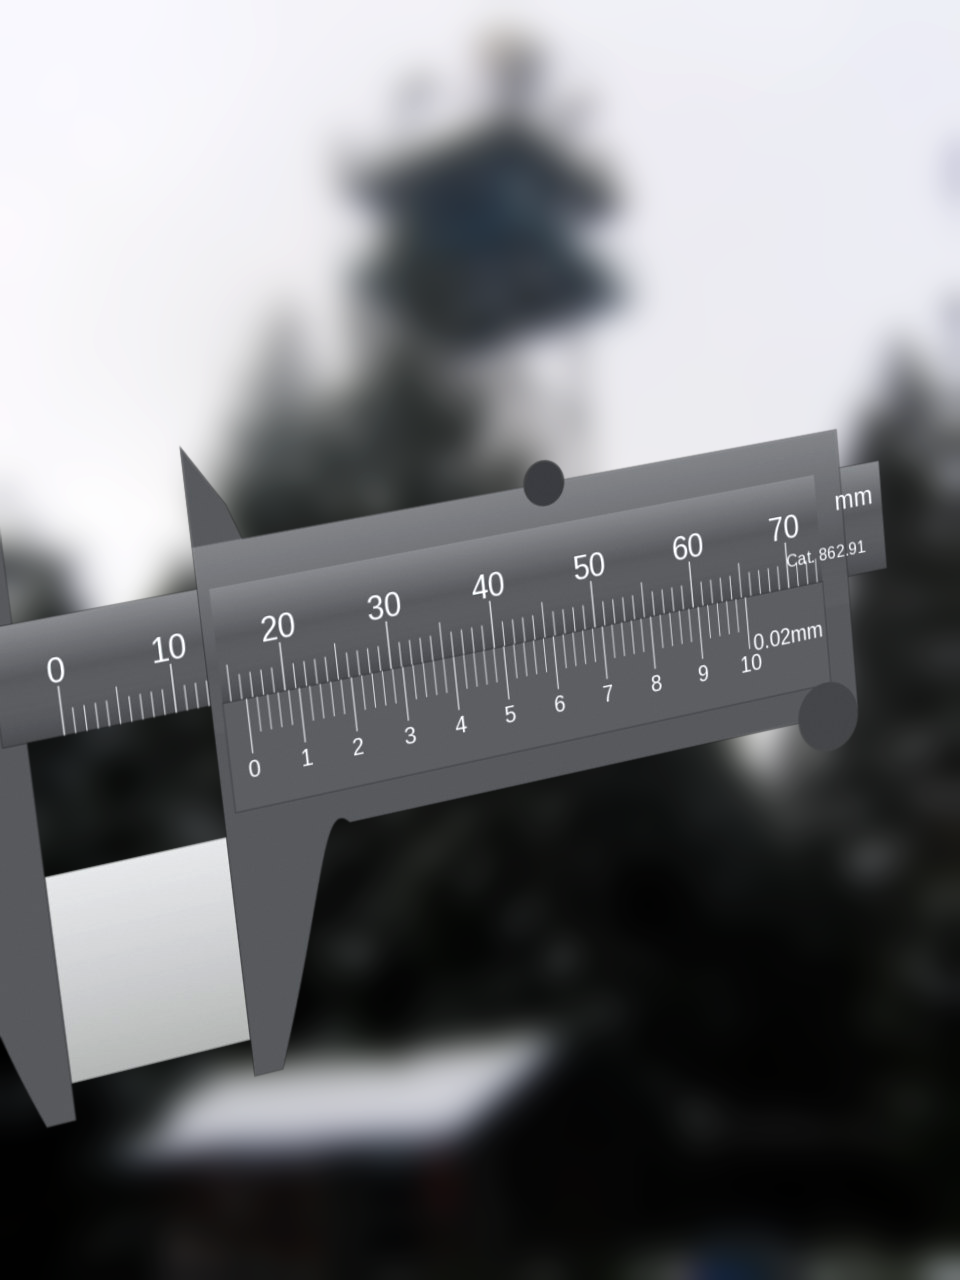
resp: 16.4,mm
